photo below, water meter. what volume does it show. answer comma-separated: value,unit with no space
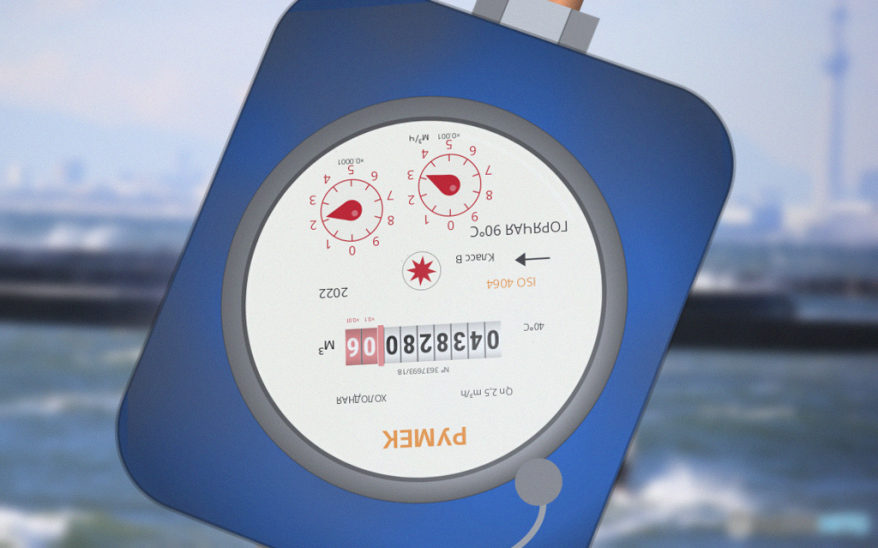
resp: 438280.0632,m³
